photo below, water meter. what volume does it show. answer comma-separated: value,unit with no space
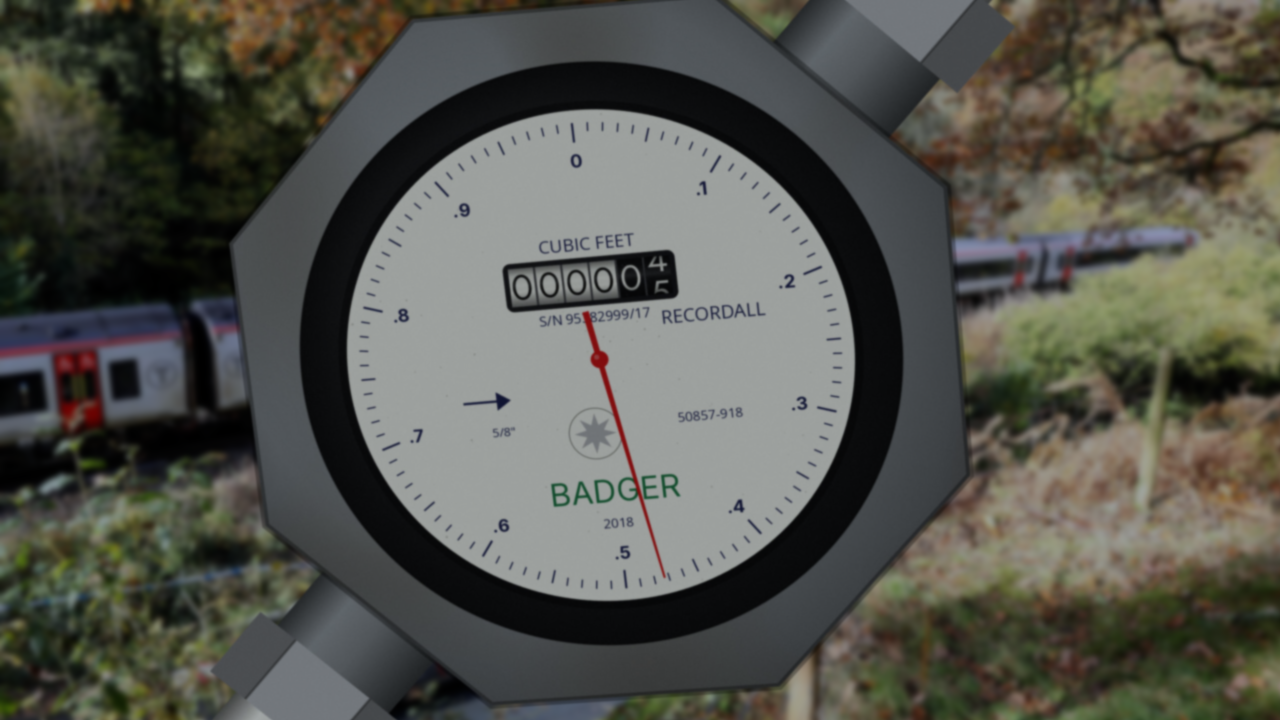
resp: 4.47,ft³
